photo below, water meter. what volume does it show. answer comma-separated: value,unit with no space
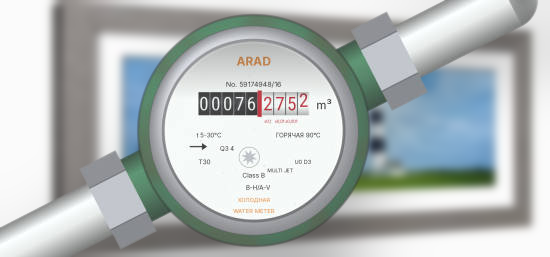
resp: 76.2752,m³
